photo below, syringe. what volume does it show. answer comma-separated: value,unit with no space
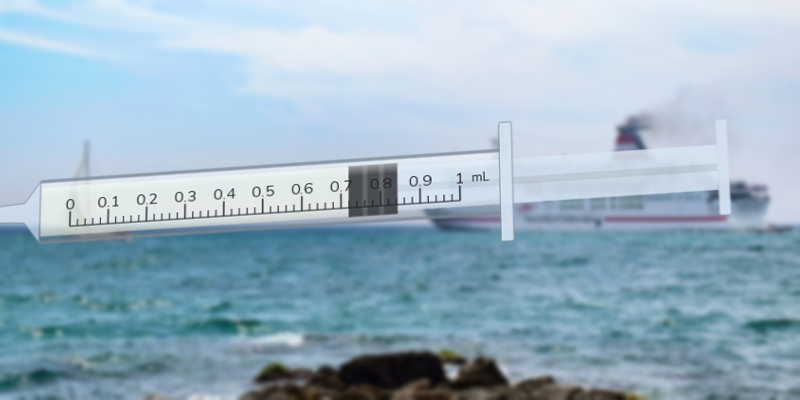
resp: 0.72,mL
